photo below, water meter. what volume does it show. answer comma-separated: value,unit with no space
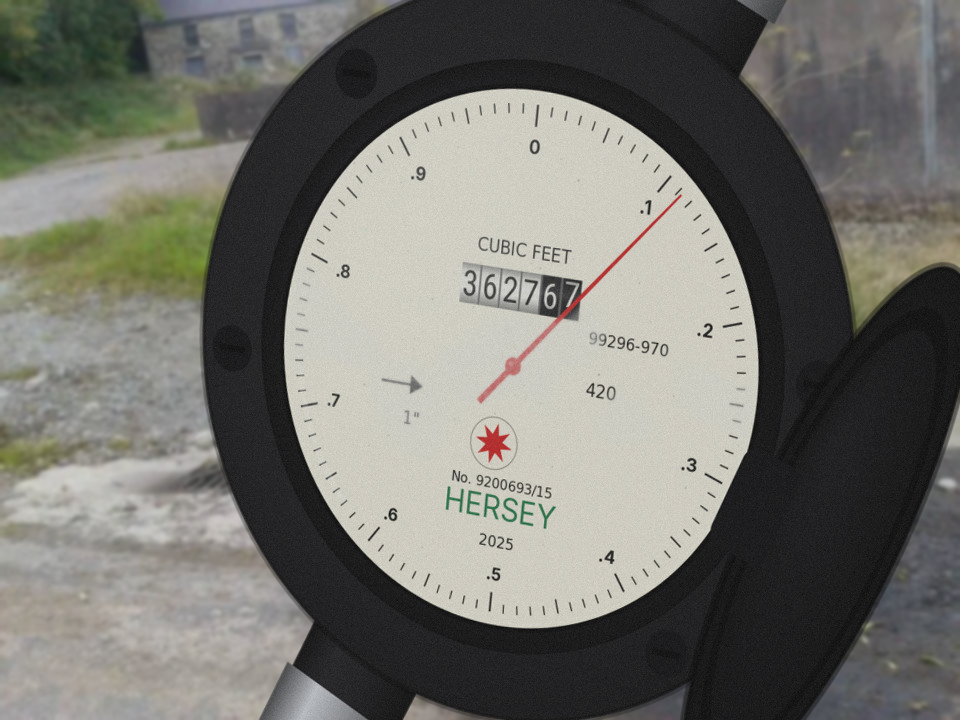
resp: 362767.11,ft³
